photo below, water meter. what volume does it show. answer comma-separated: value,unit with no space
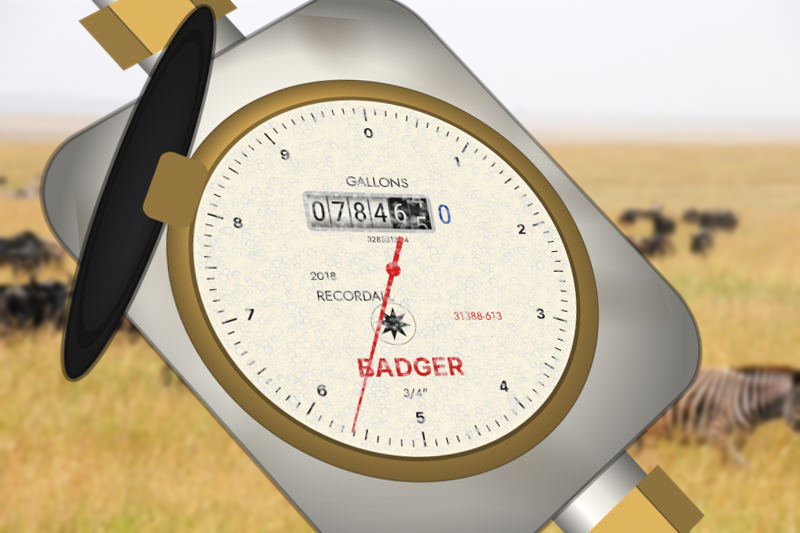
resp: 784645.6,gal
